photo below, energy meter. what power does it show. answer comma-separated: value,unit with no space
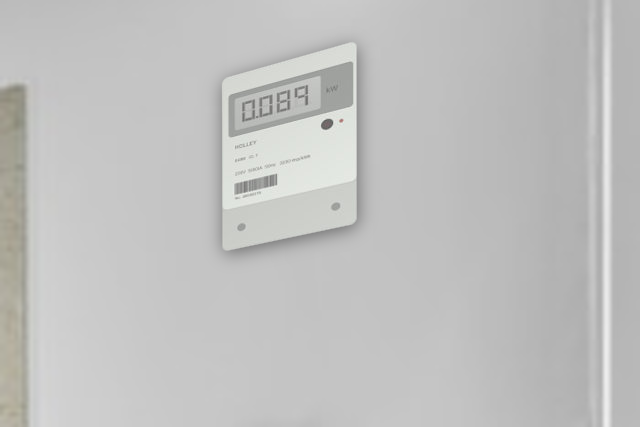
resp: 0.089,kW
